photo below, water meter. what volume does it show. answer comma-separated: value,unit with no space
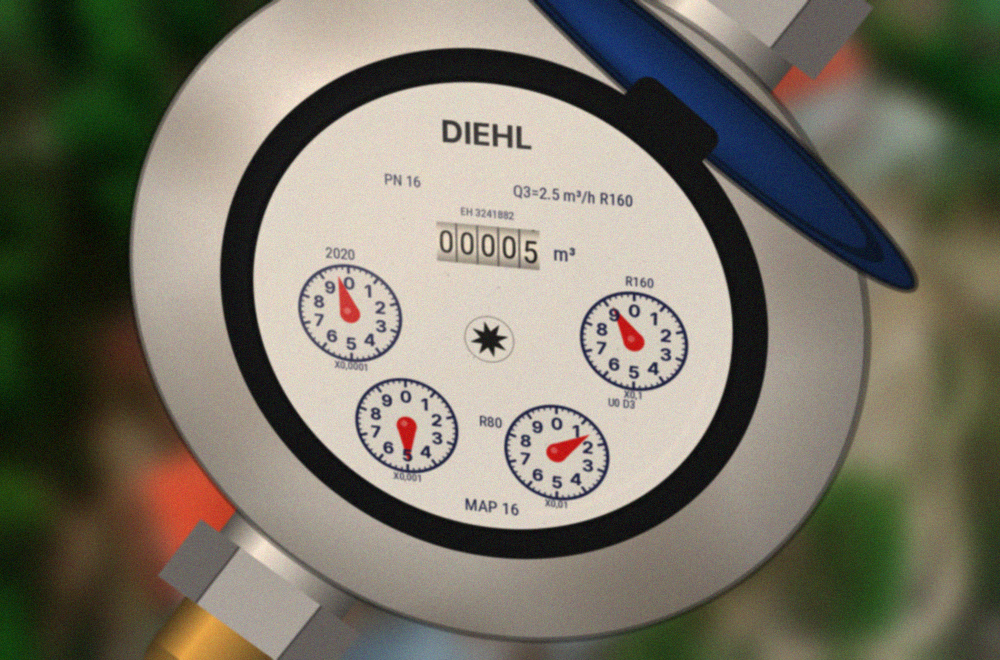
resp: 4.9149,m³
